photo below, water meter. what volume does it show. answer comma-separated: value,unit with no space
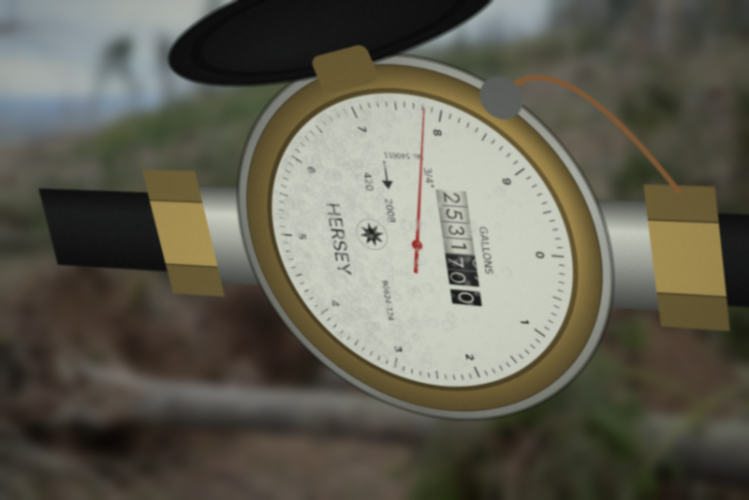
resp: 2531697.8,gal
